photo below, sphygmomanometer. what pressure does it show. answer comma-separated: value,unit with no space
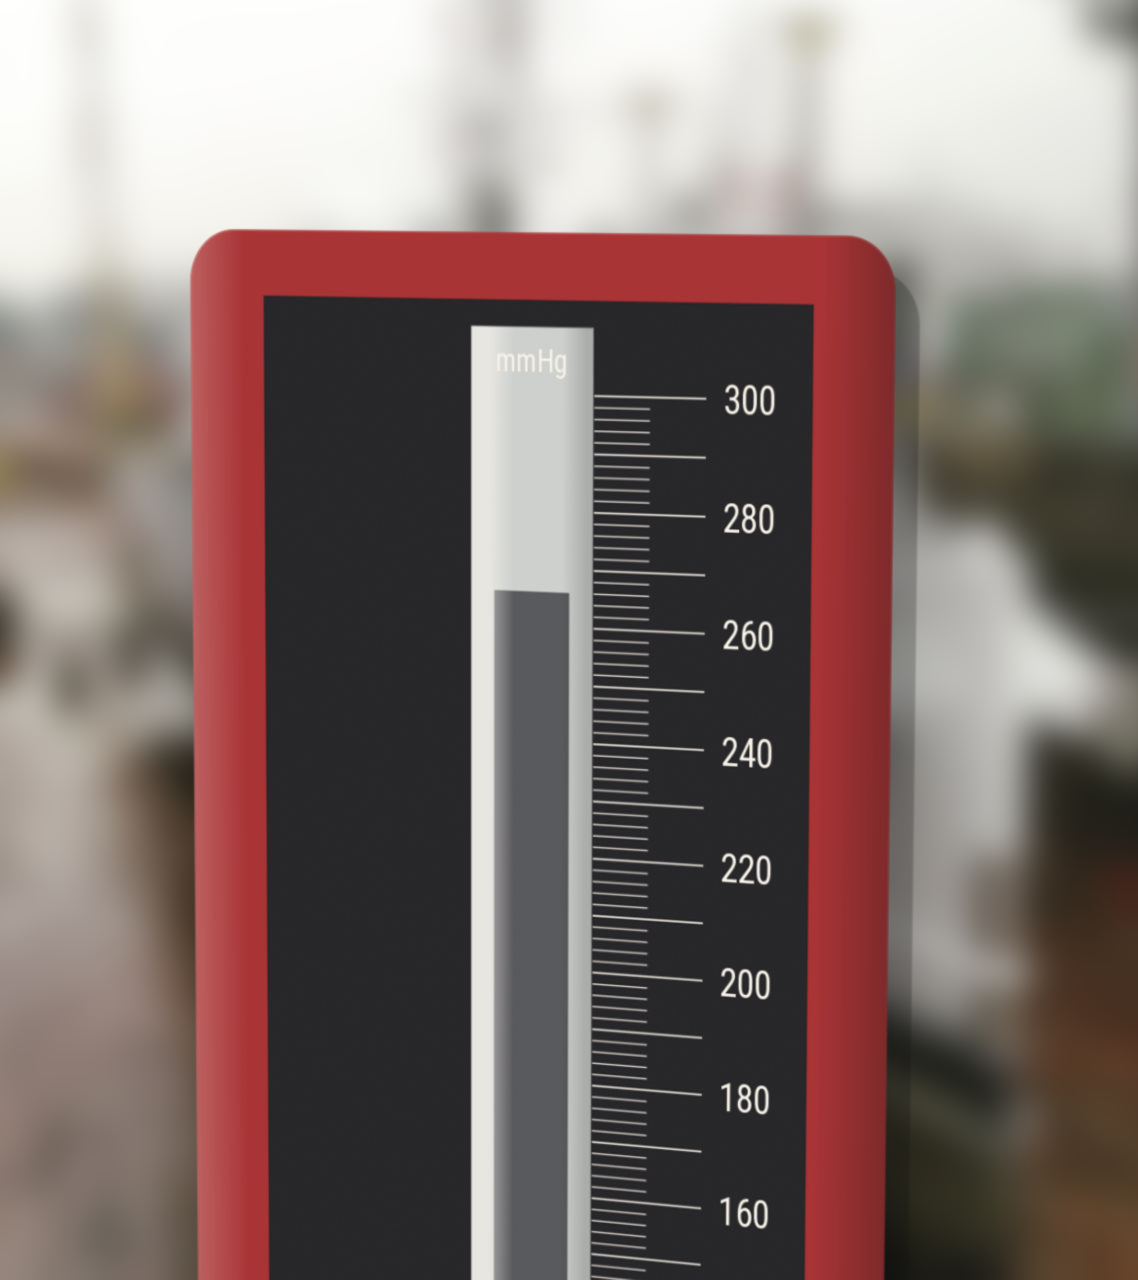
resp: 266,mmHg
